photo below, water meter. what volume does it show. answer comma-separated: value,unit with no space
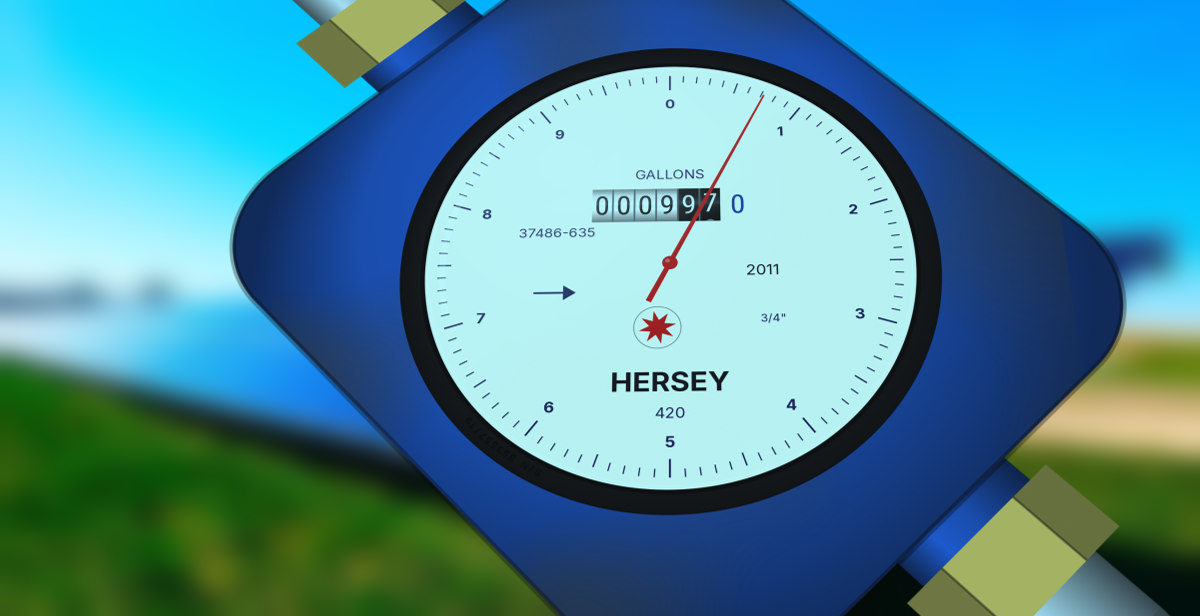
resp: 9970.7,gal
